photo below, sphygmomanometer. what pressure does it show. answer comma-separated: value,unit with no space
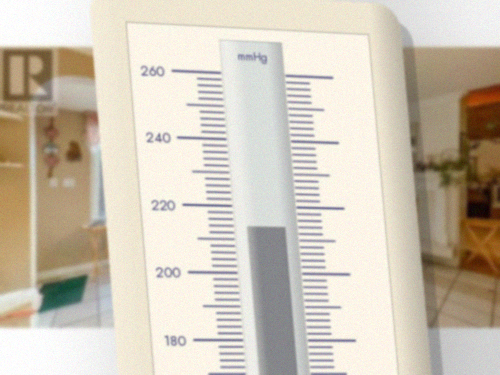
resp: 214,mmHg
